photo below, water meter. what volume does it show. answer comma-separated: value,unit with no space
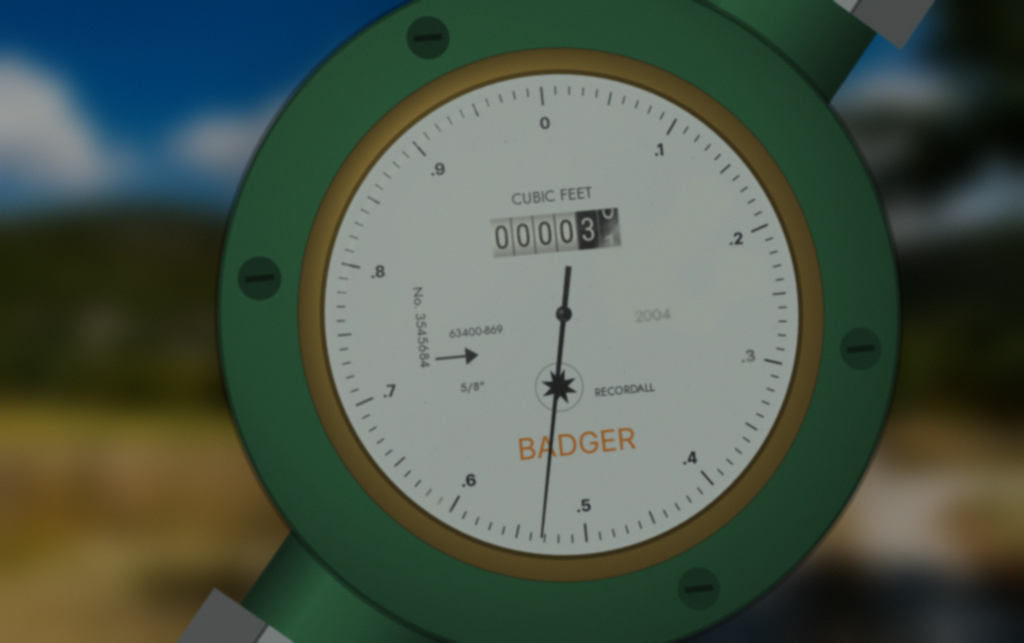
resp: 30.53,ft³
